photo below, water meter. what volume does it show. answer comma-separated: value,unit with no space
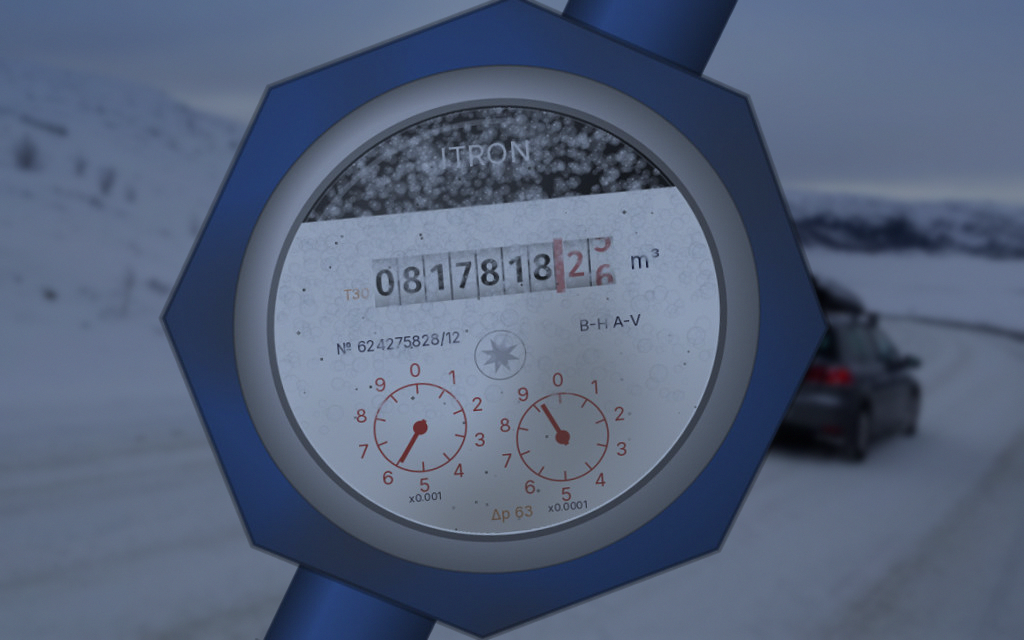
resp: 817818.2559,m³
